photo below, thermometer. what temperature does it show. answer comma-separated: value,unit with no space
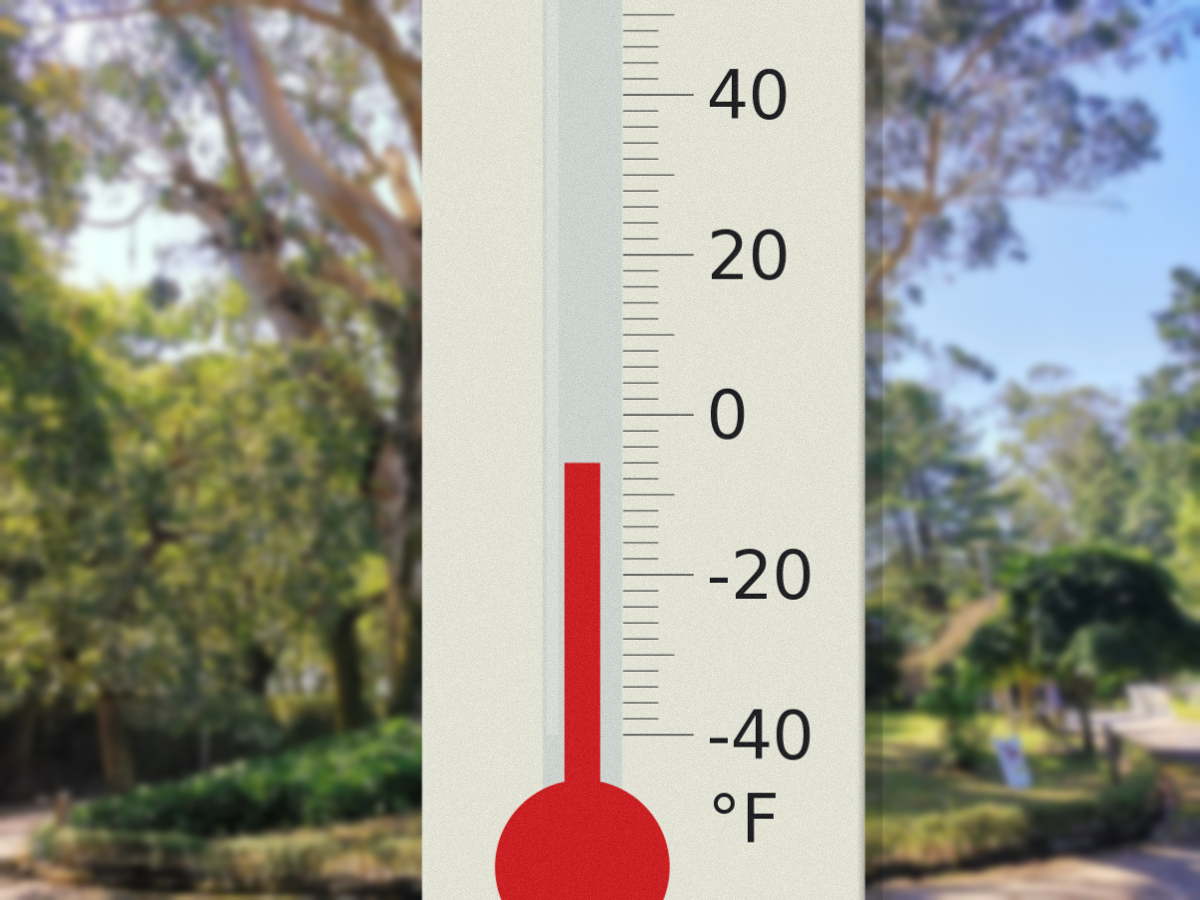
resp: -6,°F
